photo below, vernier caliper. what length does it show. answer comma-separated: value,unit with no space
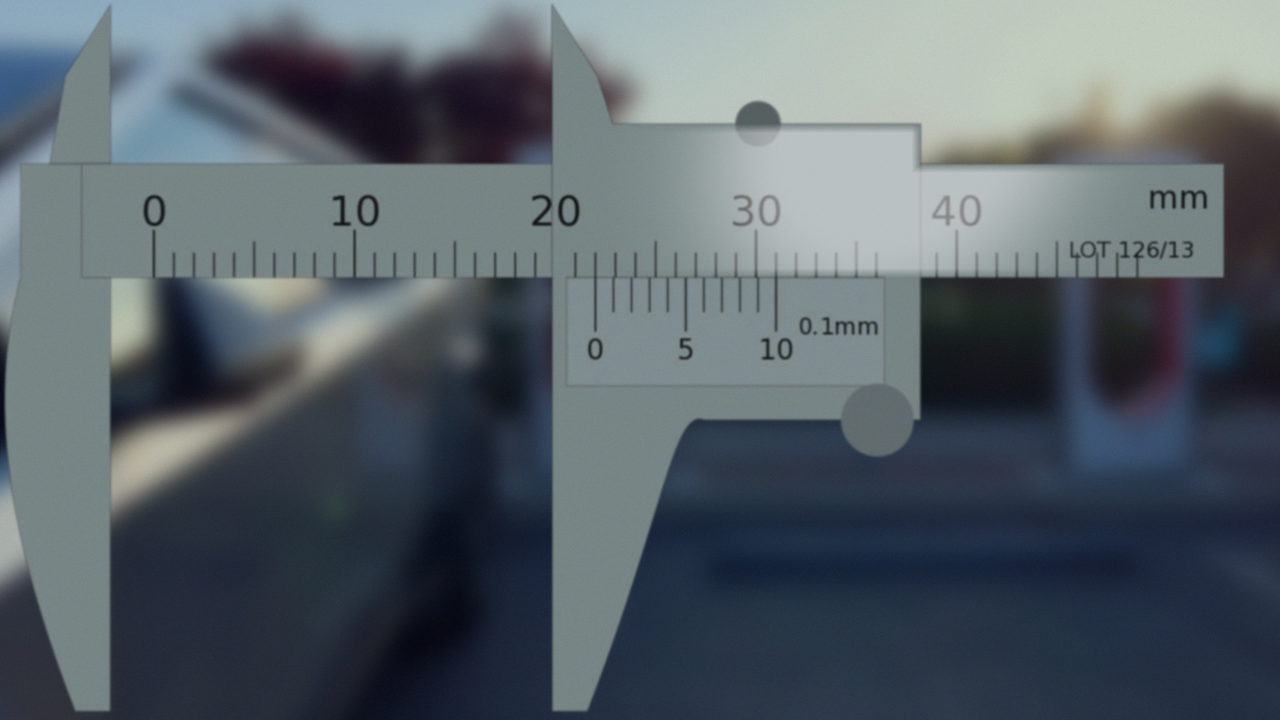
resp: 22.0,mm
